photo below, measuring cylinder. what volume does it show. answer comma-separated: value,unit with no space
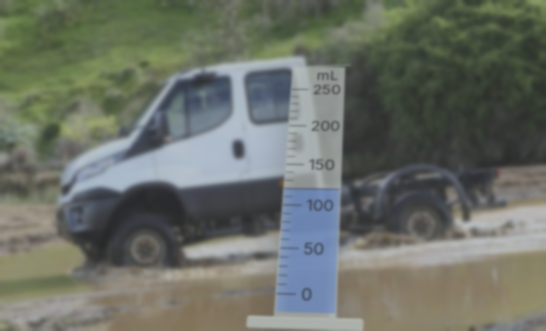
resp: 120,mL
